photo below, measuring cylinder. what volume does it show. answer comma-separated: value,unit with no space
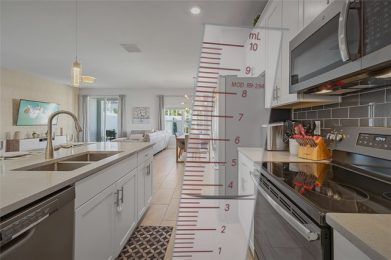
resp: 3.4,mL
